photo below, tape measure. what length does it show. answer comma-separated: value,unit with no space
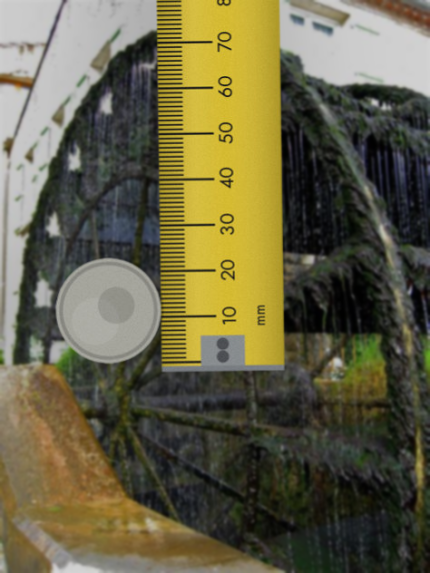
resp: 23,mm
